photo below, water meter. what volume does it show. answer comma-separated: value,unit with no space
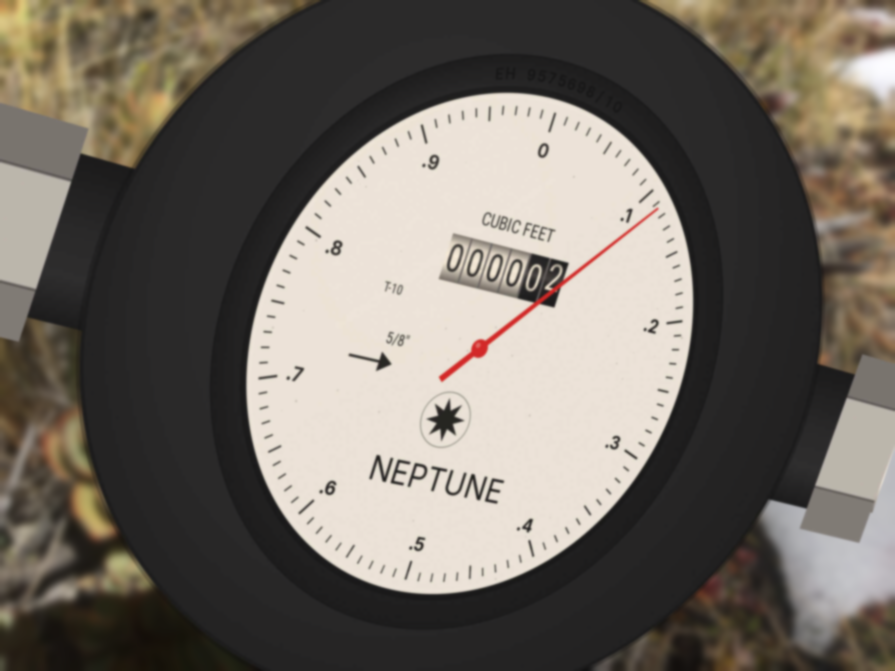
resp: 2.11,ft³
